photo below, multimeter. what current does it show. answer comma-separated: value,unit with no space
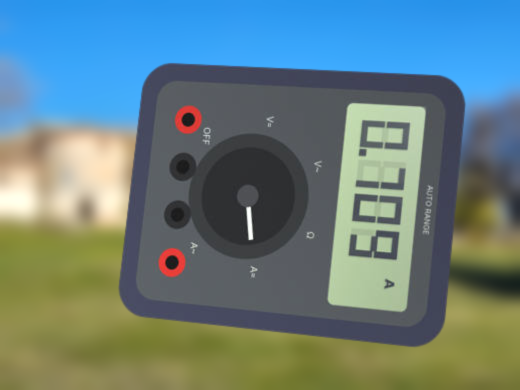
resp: 0.709,A
